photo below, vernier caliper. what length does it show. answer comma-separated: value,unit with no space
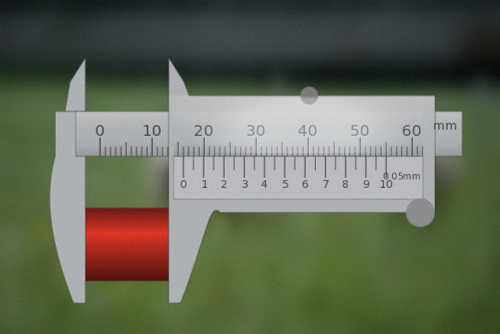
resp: 16.0,mm
